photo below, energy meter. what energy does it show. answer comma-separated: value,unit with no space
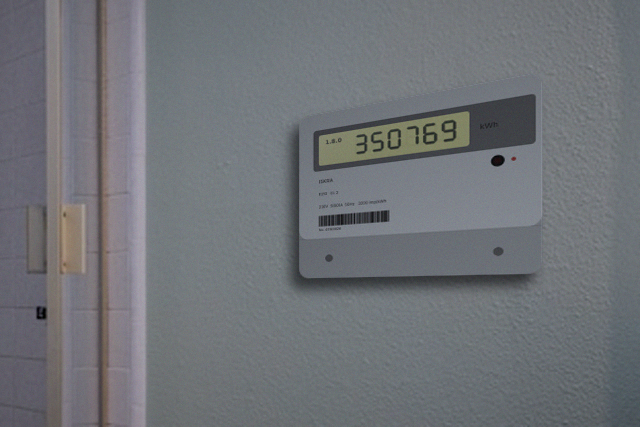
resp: 350769,kWh
